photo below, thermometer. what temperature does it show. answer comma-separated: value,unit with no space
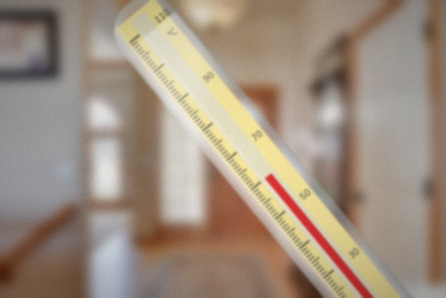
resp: 60,°C
